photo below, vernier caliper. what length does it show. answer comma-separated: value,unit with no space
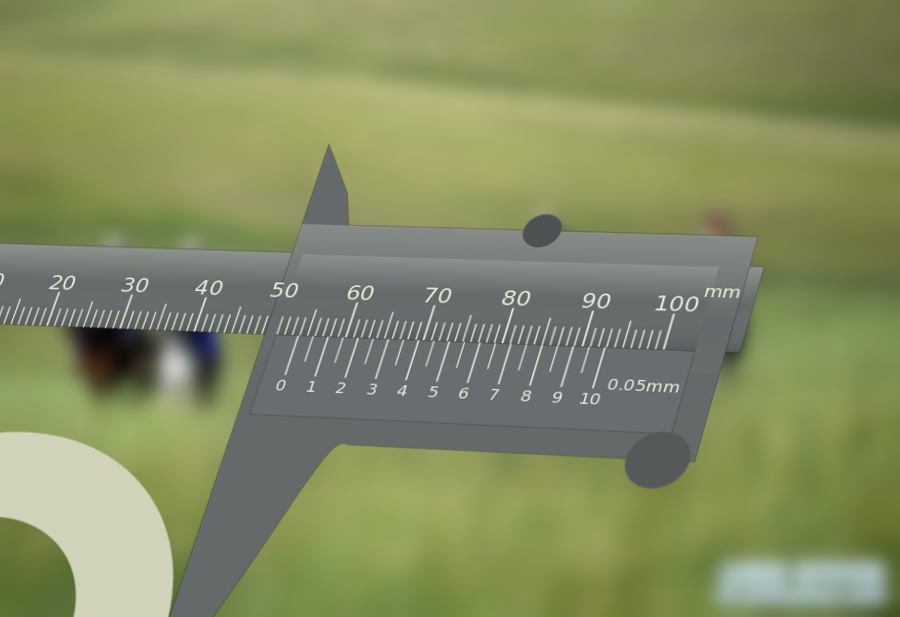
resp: 53.8,mm
